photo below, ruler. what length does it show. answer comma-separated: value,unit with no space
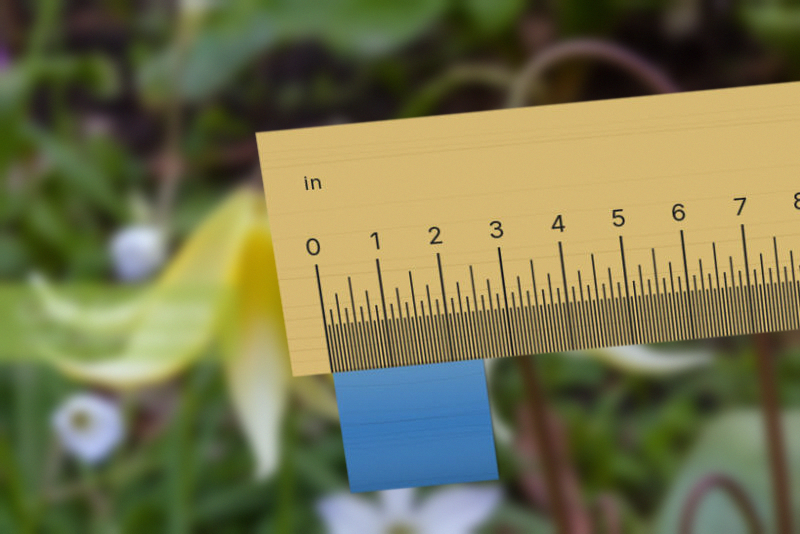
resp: 2.5,in
